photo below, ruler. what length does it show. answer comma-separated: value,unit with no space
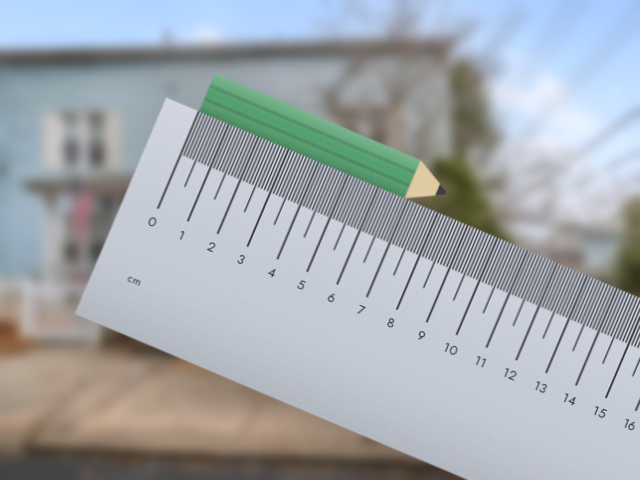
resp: 8,cm
